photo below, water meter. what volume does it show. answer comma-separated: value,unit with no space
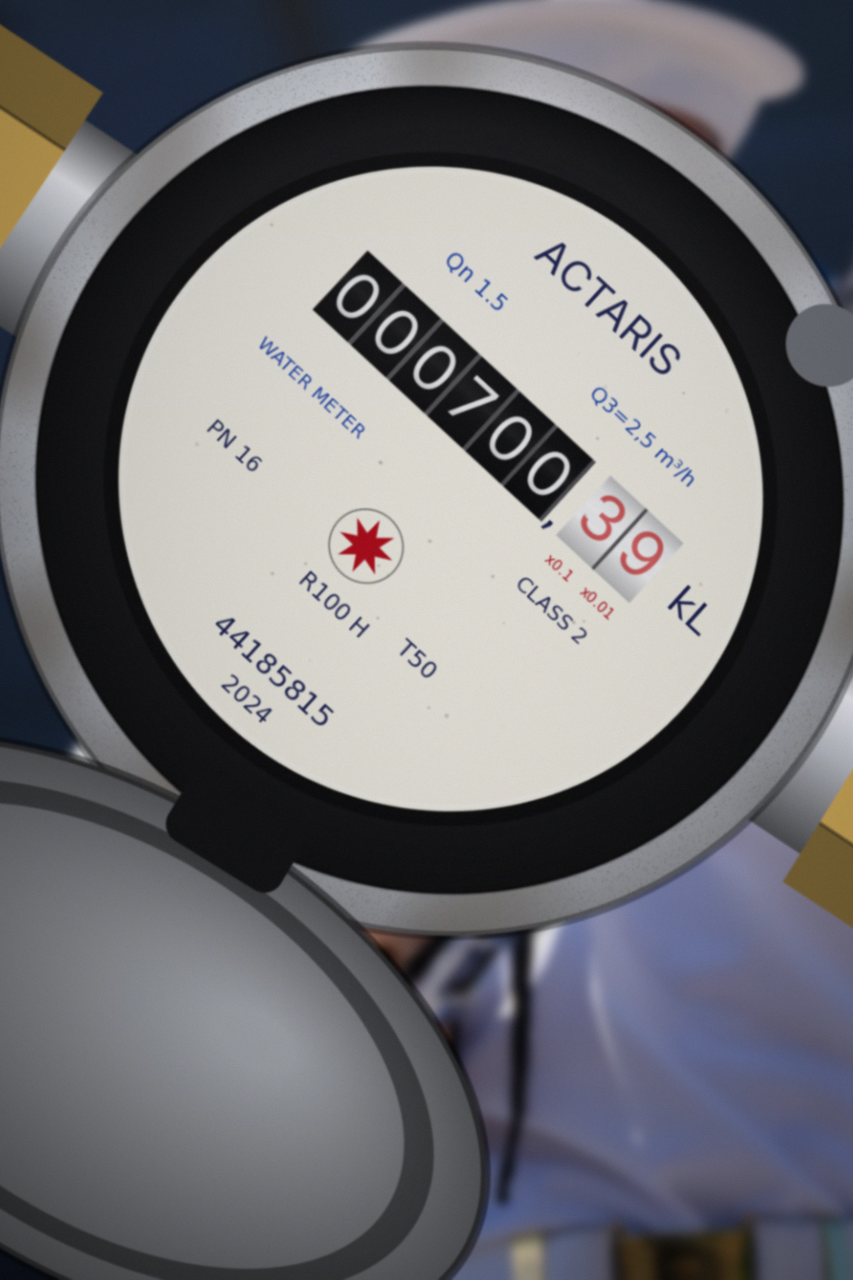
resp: 700.39,kL
